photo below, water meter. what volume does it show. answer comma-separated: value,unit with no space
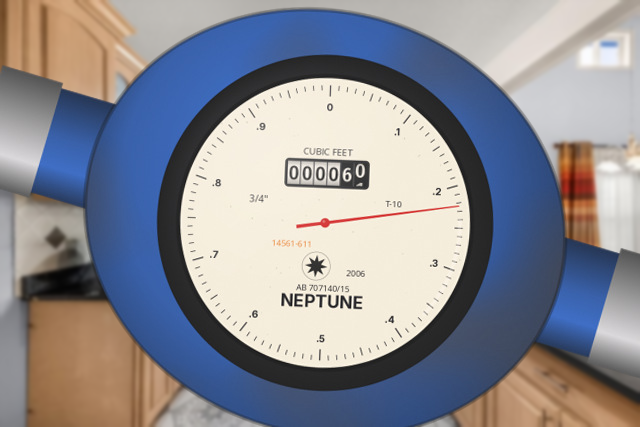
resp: 60.22,ft³
